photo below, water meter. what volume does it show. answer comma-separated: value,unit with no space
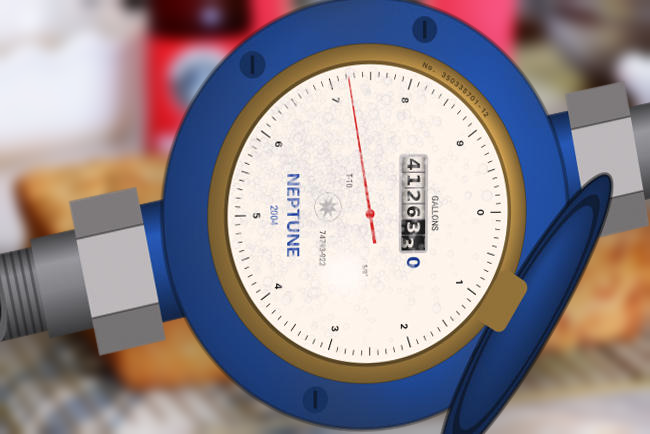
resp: 4126327.2,gal
